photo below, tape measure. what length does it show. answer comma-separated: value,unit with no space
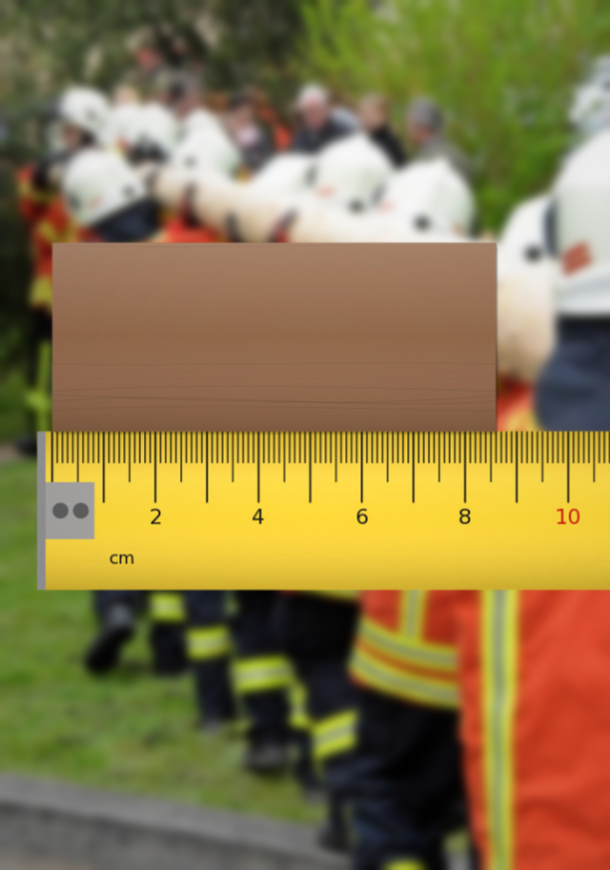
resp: 8.6,cm
